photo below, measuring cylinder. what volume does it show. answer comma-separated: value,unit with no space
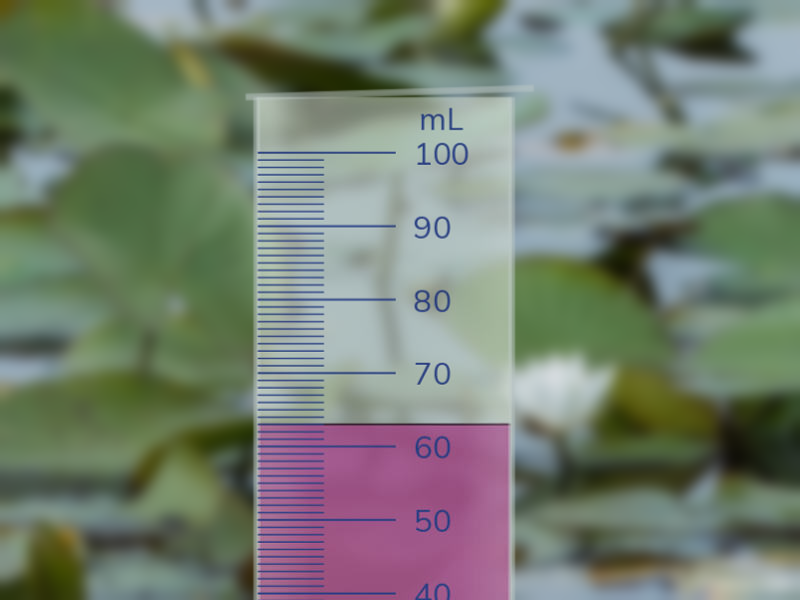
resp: 63,mL
